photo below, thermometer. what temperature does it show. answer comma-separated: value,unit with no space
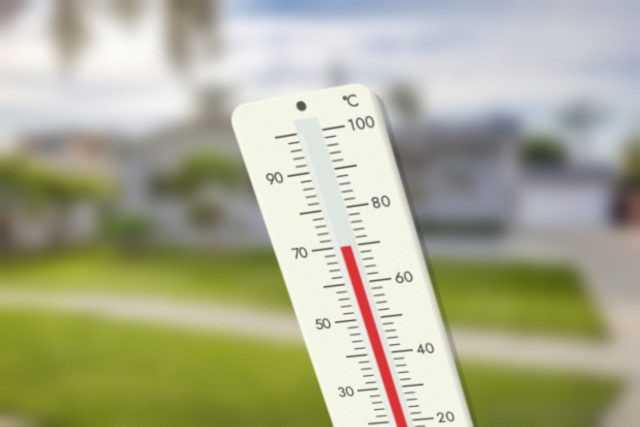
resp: 70,°C
